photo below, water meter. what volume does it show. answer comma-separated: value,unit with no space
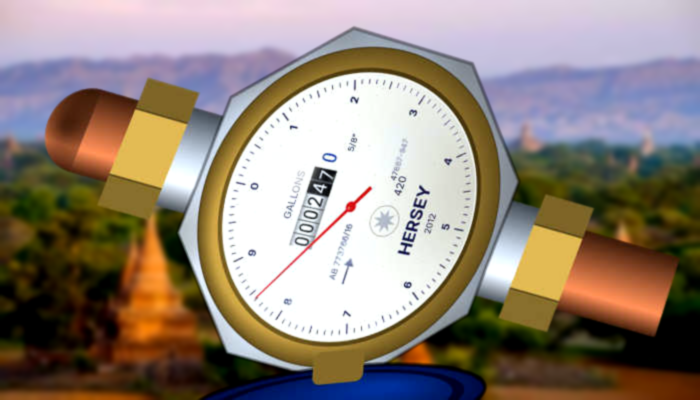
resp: 2468.4,gal
